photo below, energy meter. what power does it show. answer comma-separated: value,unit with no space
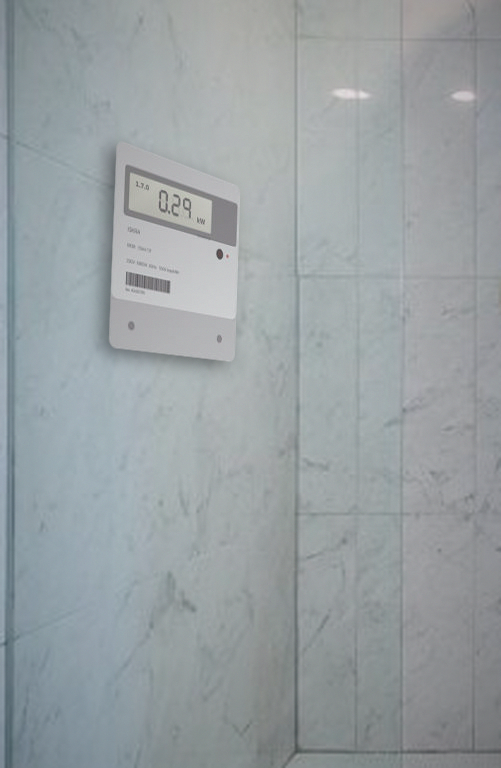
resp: 0.29,kW
